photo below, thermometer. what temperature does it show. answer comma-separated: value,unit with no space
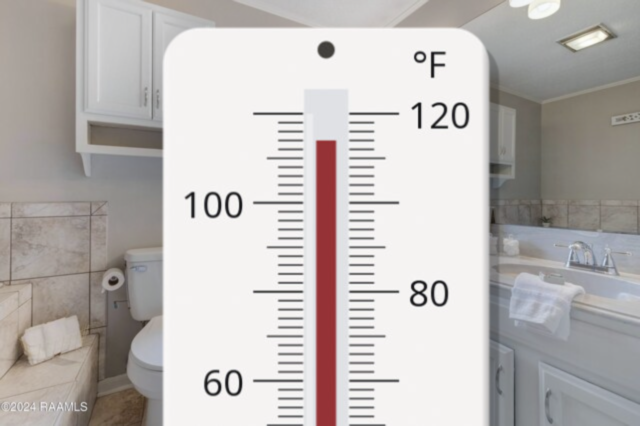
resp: 114,°F
